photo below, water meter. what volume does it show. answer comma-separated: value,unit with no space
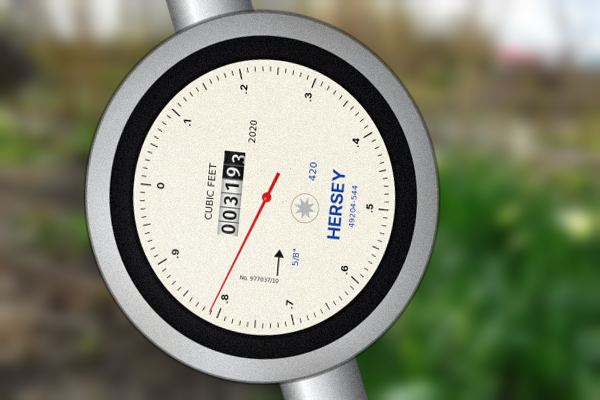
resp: 3192.81,ft³
